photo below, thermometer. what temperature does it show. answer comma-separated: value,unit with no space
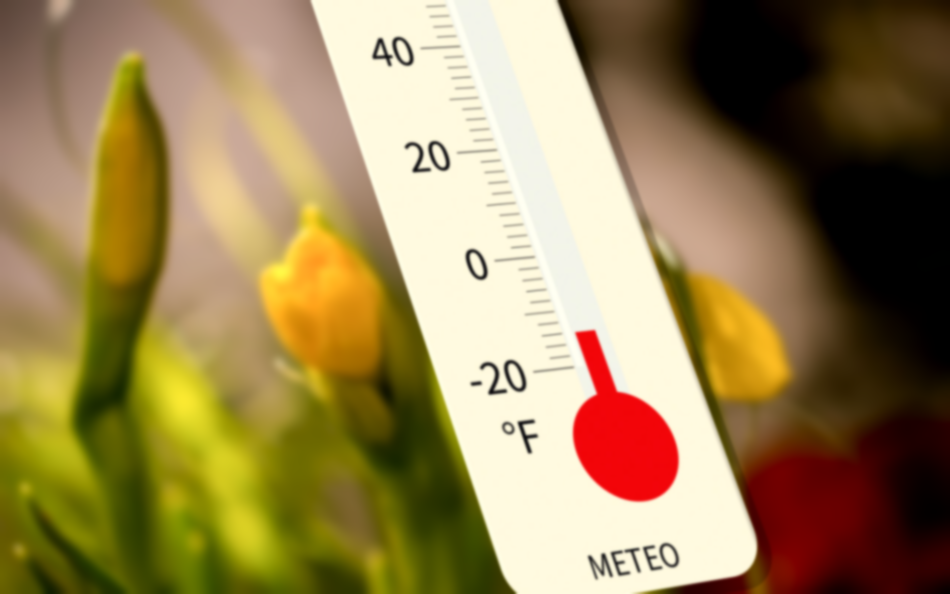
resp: -14,°F
